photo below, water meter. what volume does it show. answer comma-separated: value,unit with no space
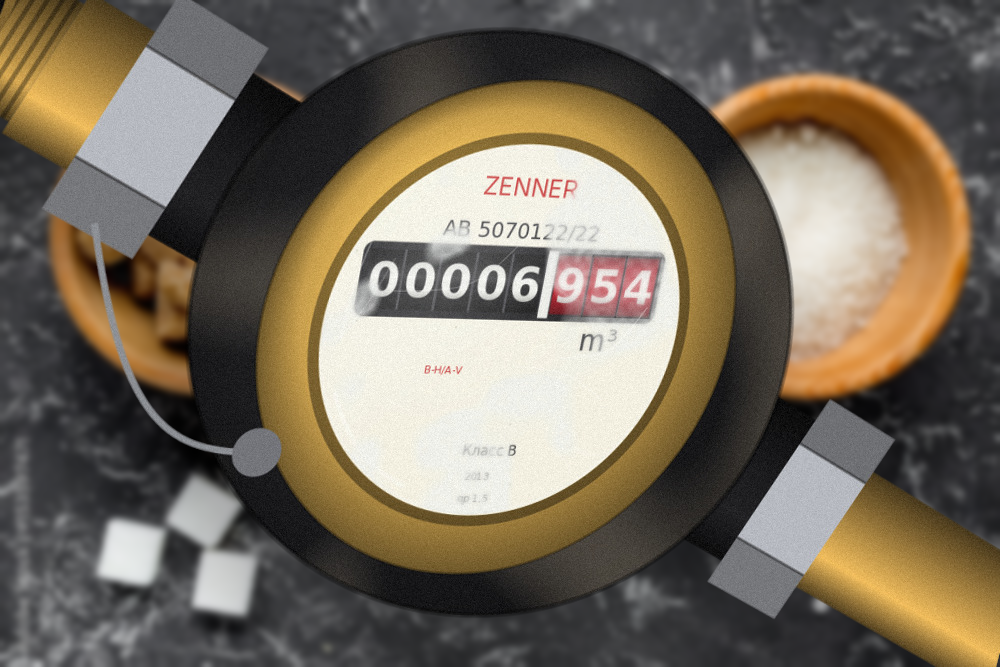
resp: 6.954,m³
